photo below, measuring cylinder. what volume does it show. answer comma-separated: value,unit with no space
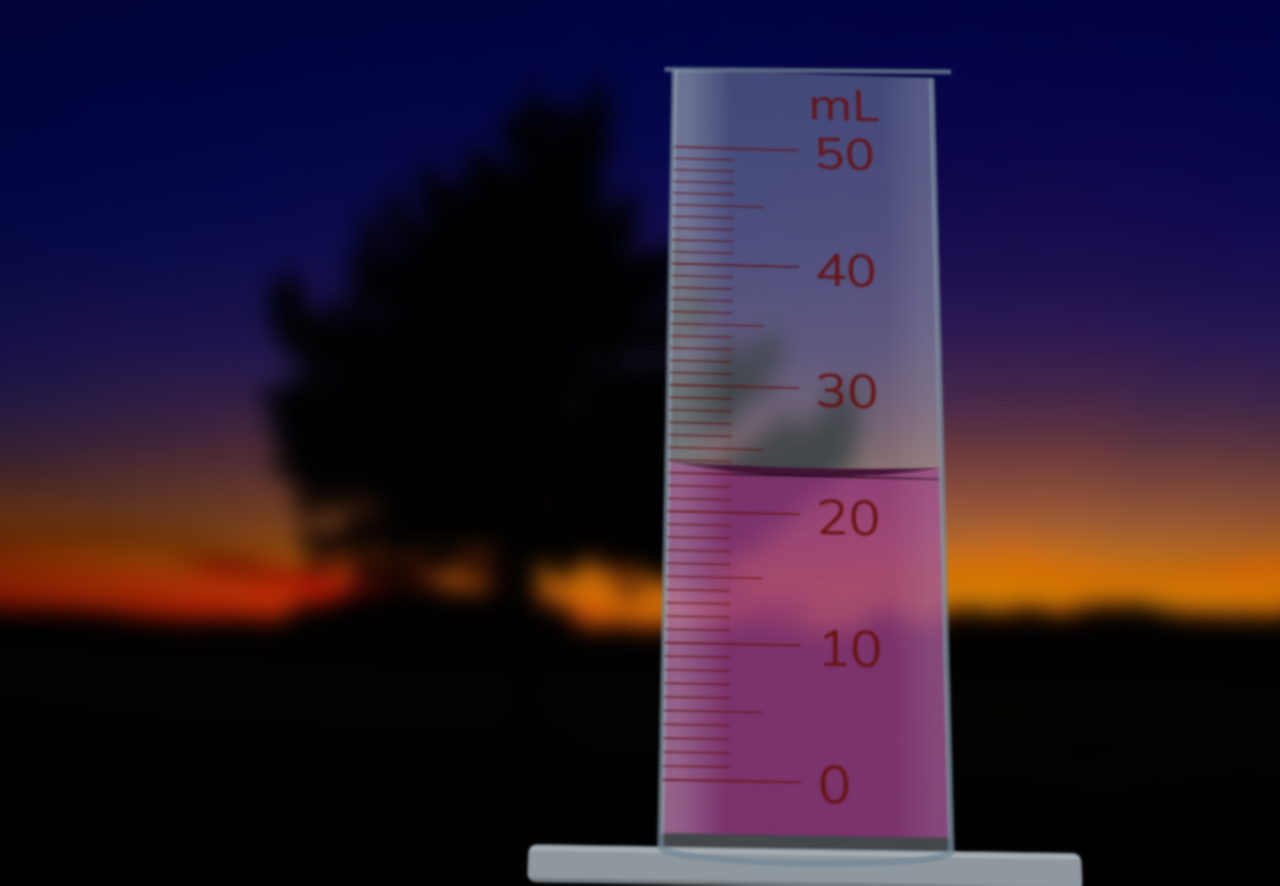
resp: 23,mL
